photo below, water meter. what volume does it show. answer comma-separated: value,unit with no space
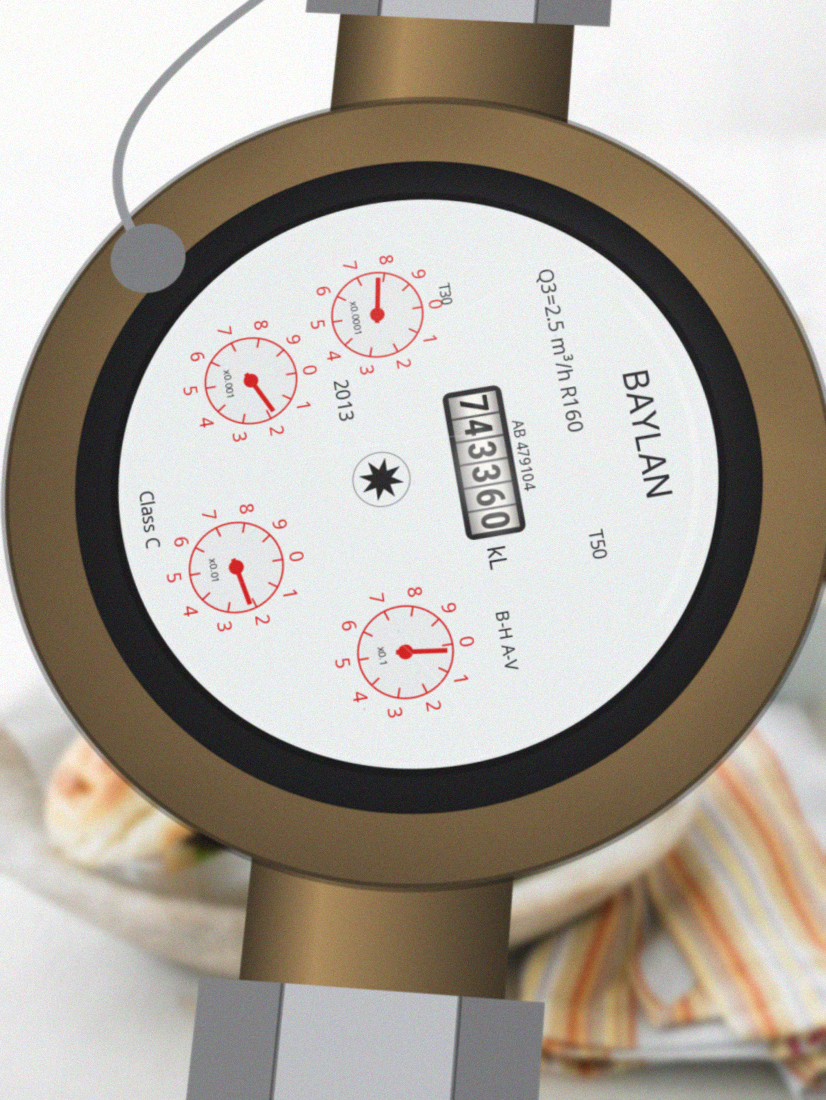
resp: 743360.0217,kL
